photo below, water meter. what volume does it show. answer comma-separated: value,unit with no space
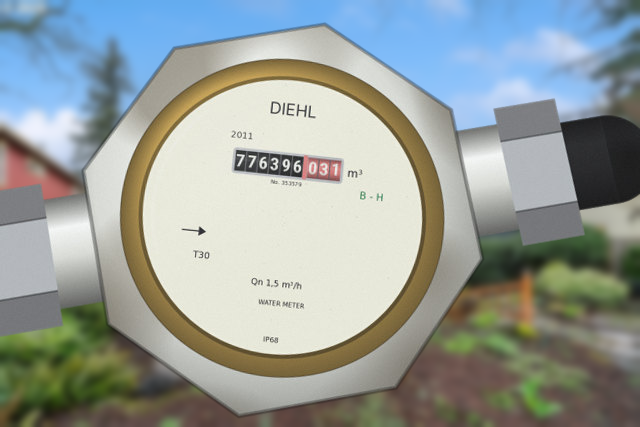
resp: 776396.031,m³
